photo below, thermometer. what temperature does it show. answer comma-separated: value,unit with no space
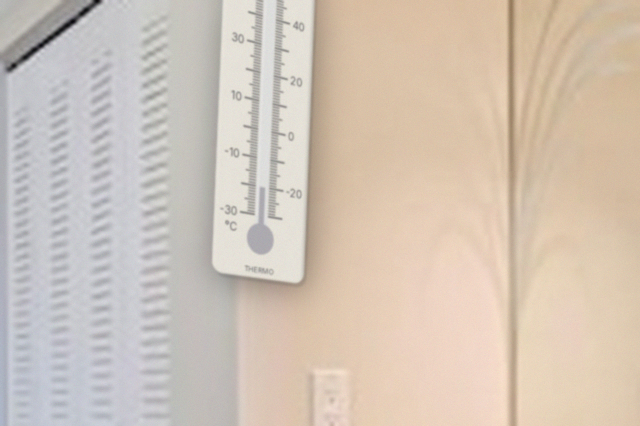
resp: -20,°C
